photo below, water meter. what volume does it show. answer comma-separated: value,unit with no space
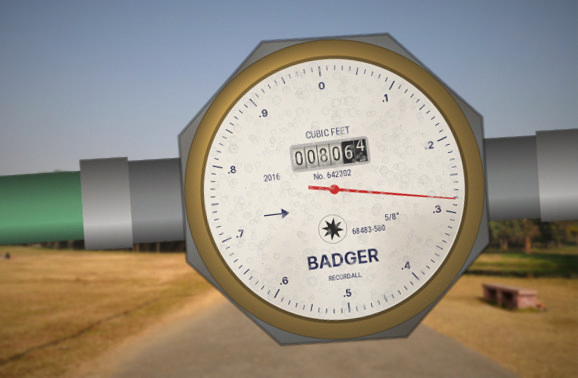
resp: 8064.28,ft³
